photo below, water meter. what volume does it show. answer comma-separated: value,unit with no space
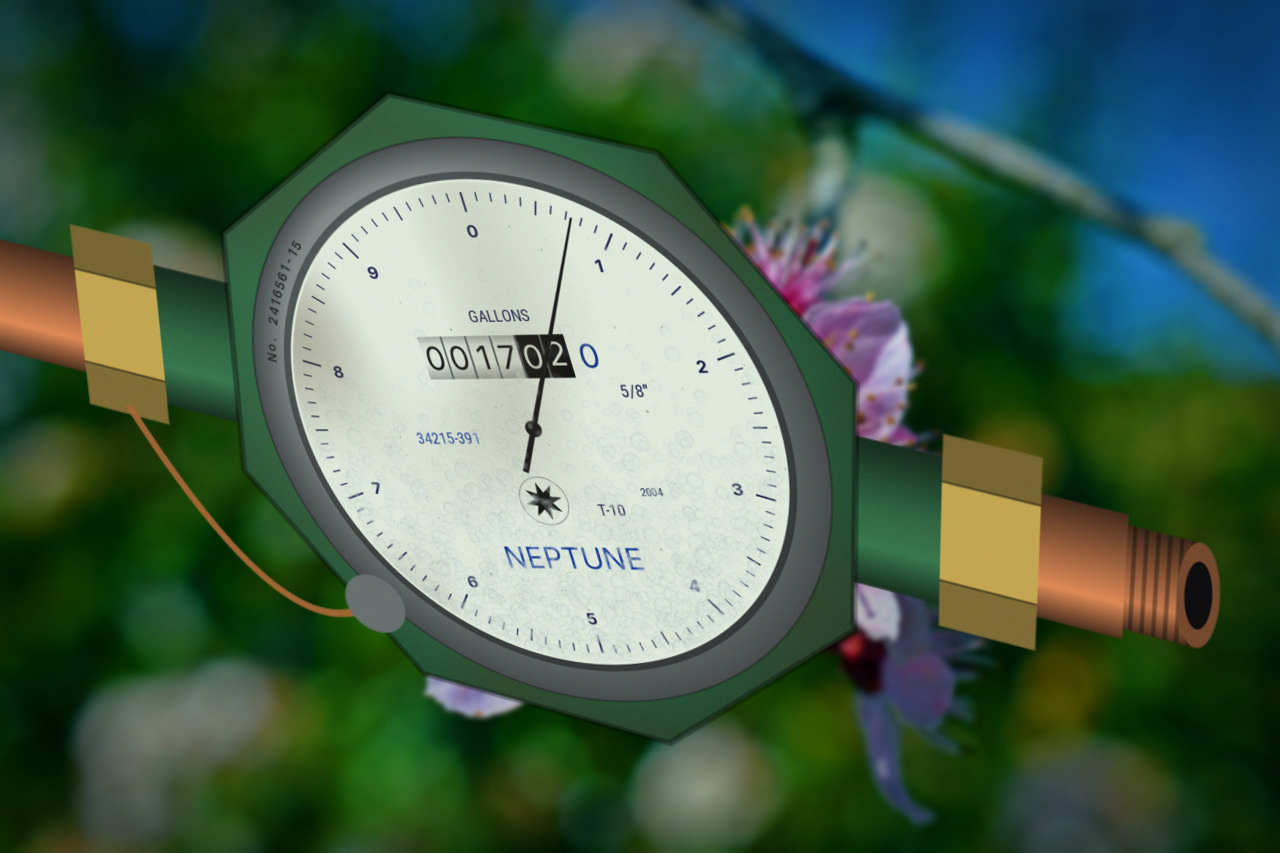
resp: 17020.7,gal
